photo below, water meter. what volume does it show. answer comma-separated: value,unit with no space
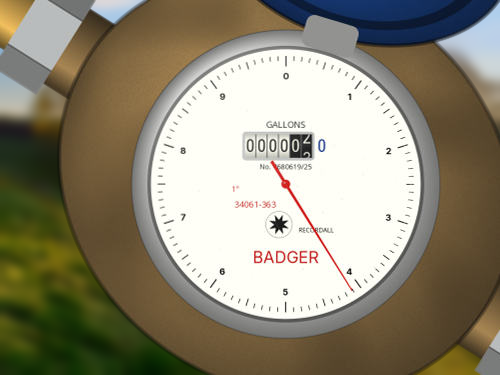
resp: 24.1,gal
